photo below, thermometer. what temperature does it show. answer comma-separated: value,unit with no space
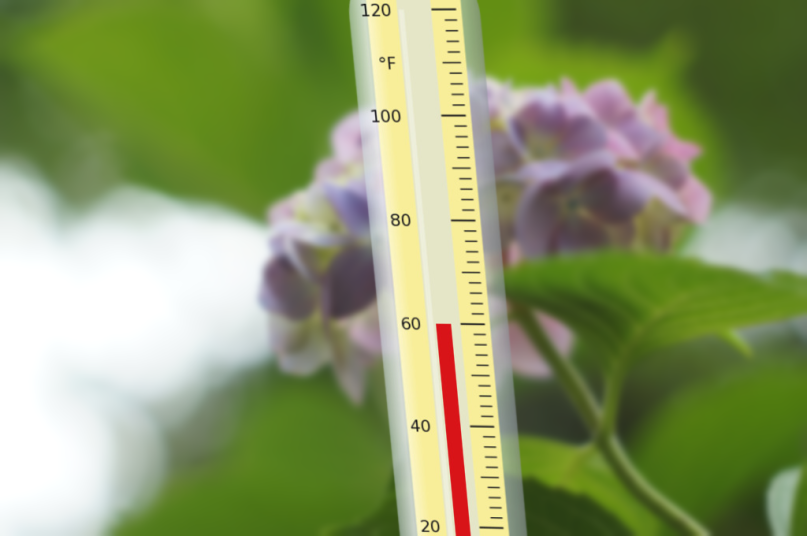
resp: 60,°F
